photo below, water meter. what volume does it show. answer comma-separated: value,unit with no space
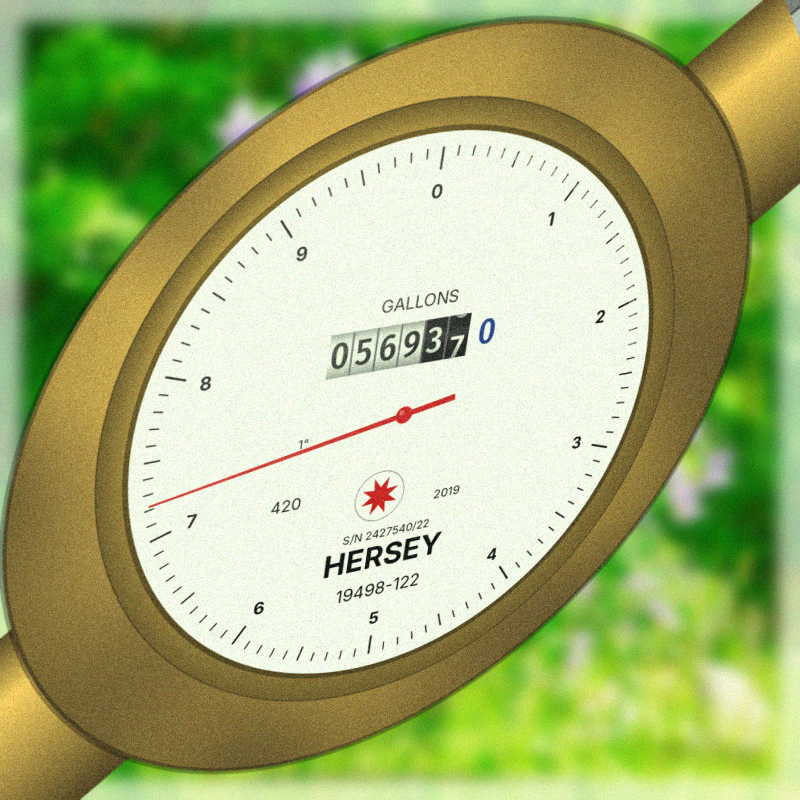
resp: 569367.2,gal
